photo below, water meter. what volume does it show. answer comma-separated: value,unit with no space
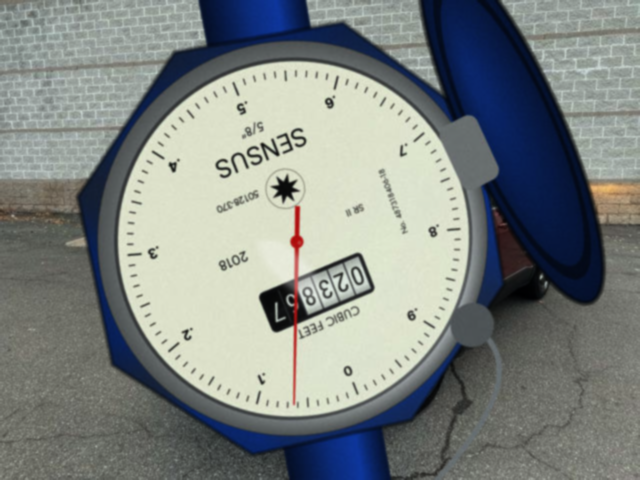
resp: 23867.06,ft³
